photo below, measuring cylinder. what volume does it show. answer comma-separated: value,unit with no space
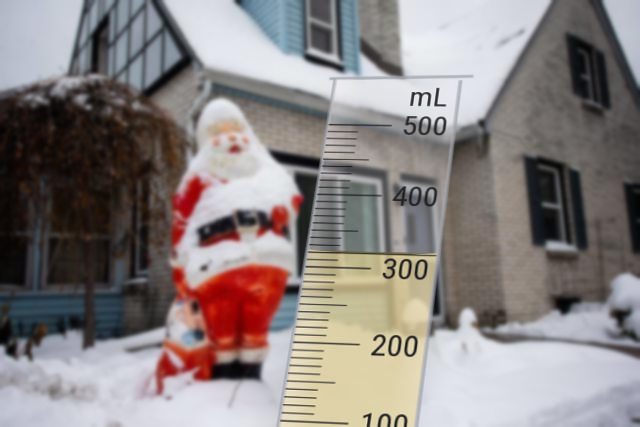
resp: 320,mL
